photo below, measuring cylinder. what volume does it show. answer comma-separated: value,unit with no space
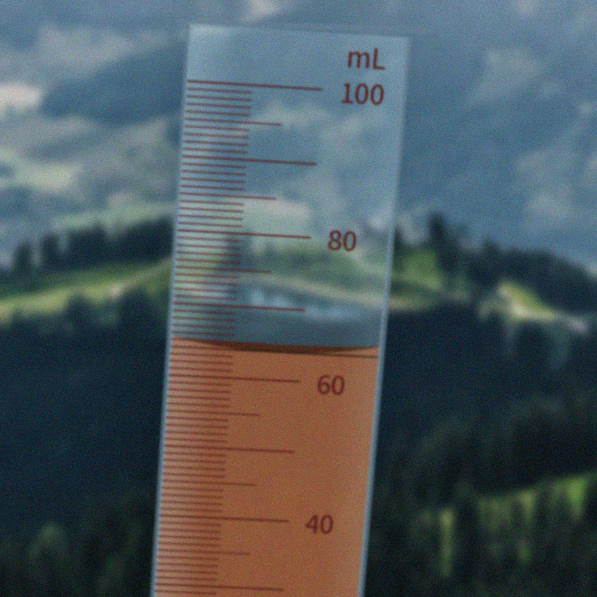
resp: 64,mL
